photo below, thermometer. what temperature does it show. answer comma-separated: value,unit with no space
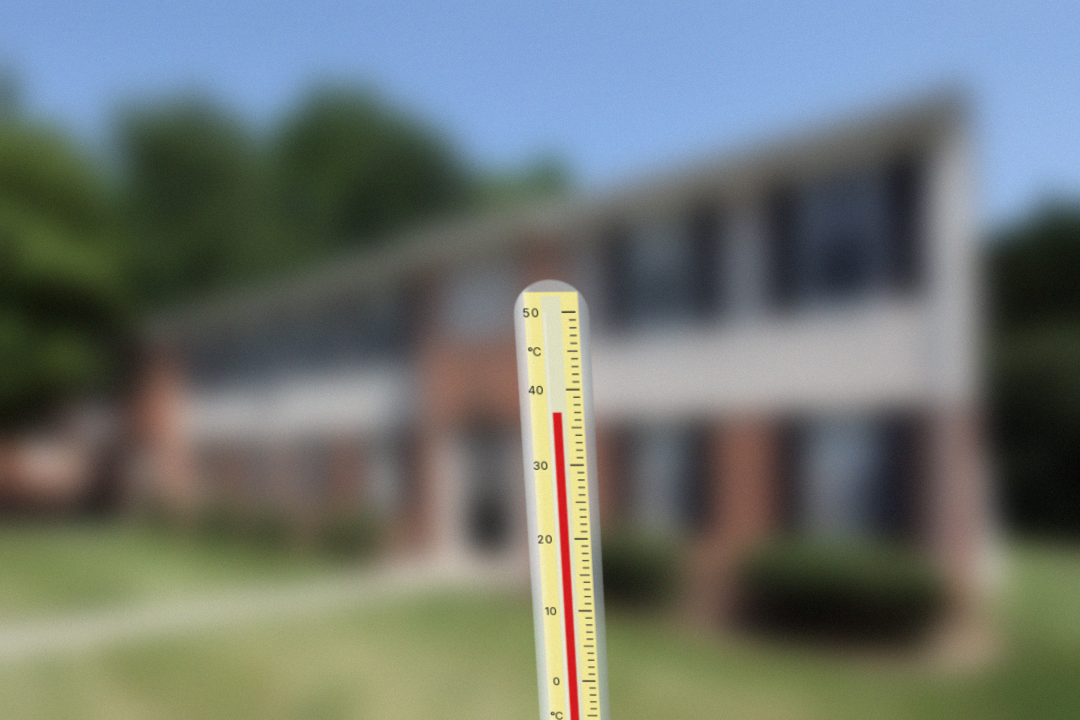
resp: 37,°C
